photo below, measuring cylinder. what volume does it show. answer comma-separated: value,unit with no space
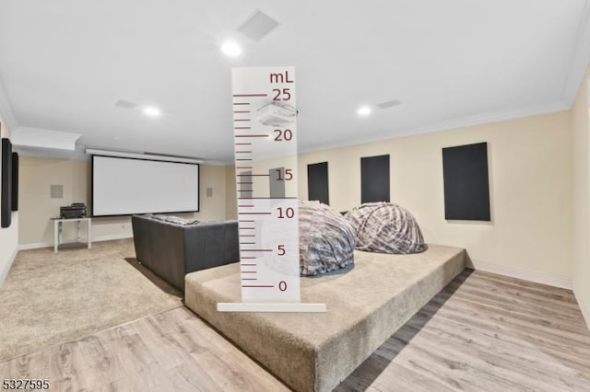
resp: 12,mL
